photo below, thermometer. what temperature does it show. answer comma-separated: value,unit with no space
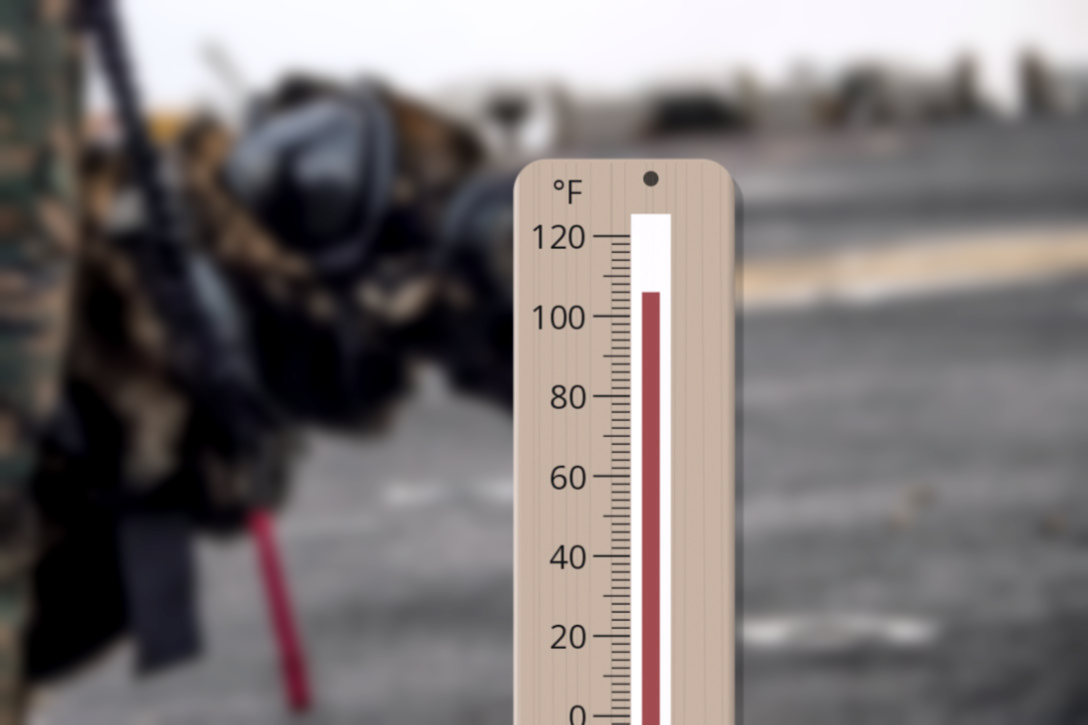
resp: 106,°F
